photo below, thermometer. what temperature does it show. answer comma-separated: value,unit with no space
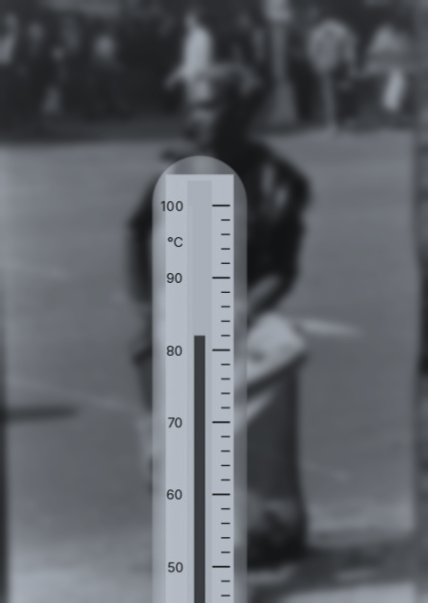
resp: 82,°C
